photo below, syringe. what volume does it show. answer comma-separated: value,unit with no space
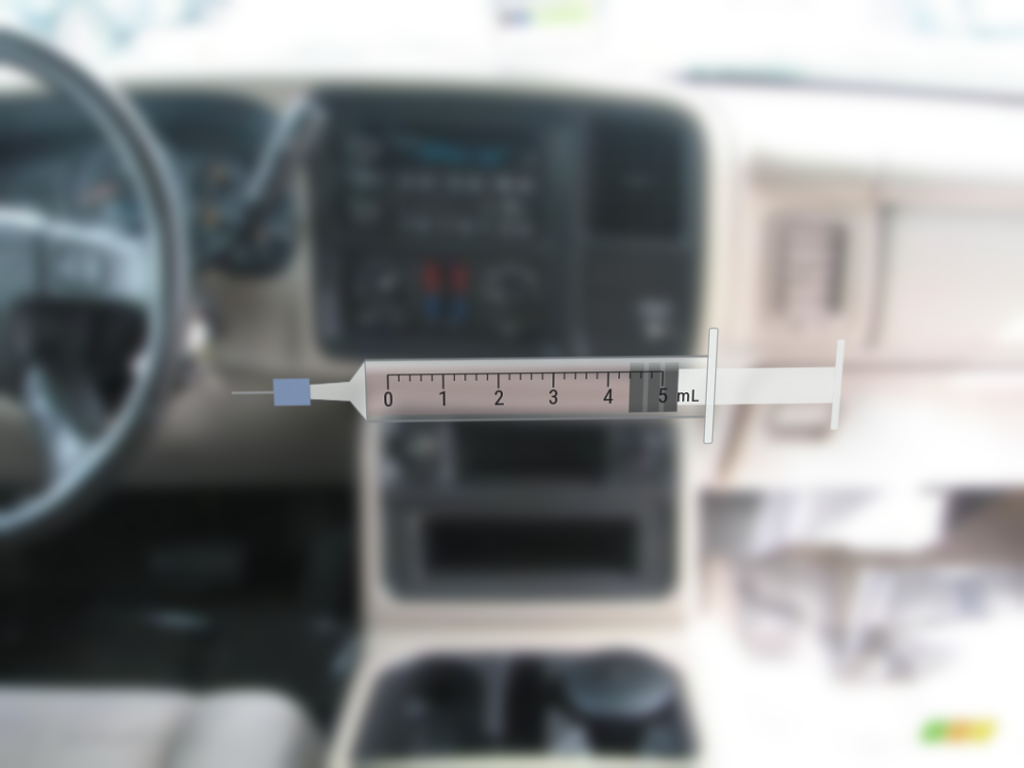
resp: 4.4,mL
